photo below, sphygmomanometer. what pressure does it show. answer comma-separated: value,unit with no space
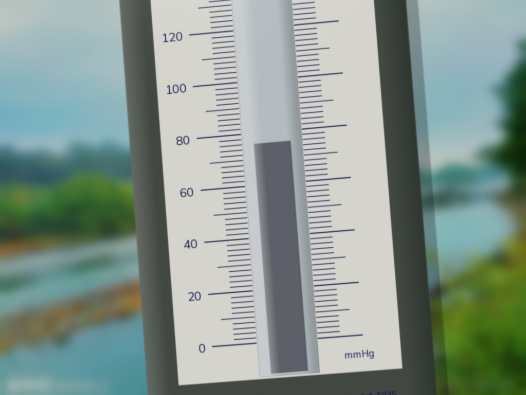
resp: 76,mmHg
